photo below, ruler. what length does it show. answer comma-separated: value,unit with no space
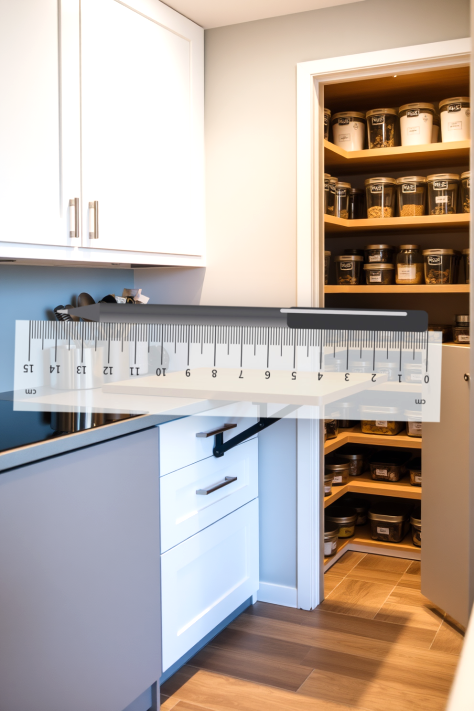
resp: 14,cm
